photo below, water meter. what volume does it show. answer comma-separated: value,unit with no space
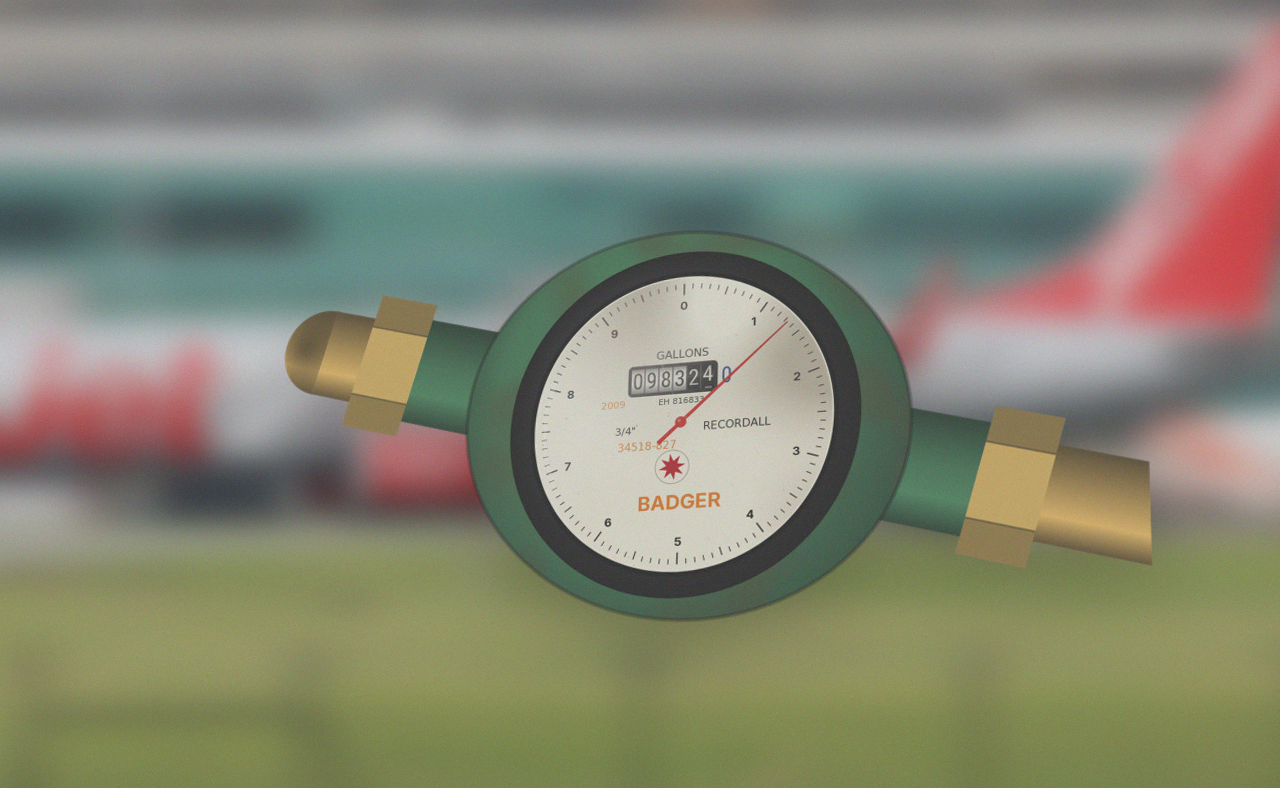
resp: 983241.3,gal
